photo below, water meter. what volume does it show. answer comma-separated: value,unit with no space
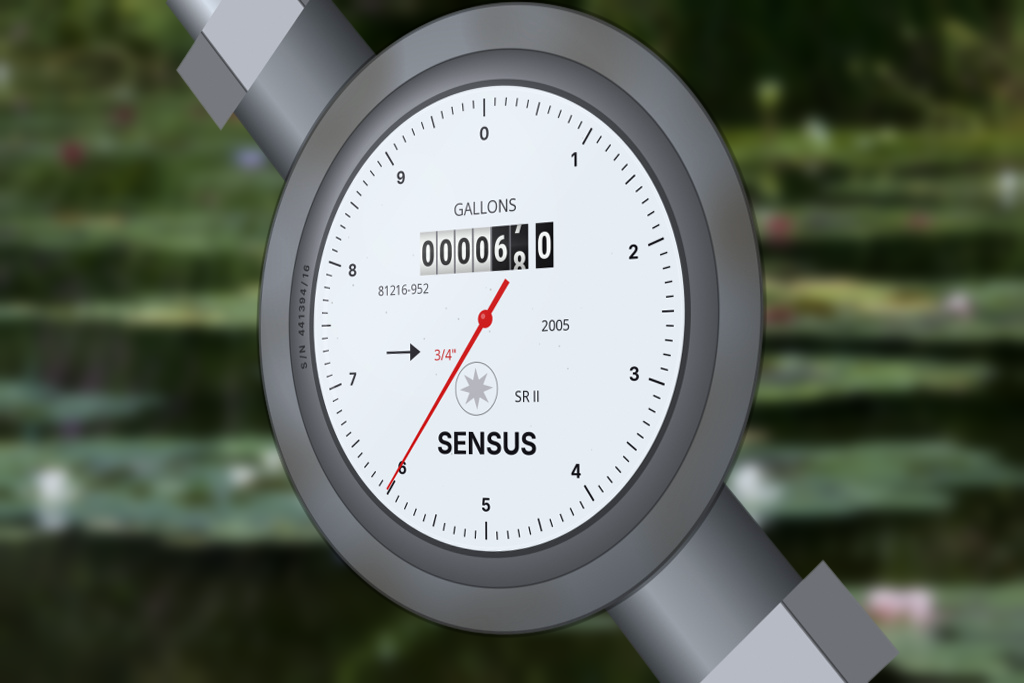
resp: 676.0,gal
